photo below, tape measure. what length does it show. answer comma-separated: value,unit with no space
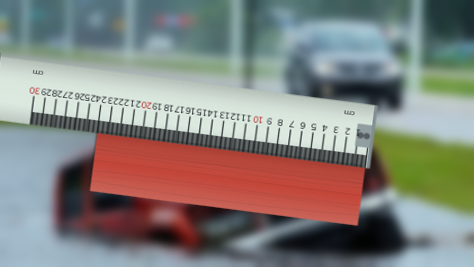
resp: 24,cm
